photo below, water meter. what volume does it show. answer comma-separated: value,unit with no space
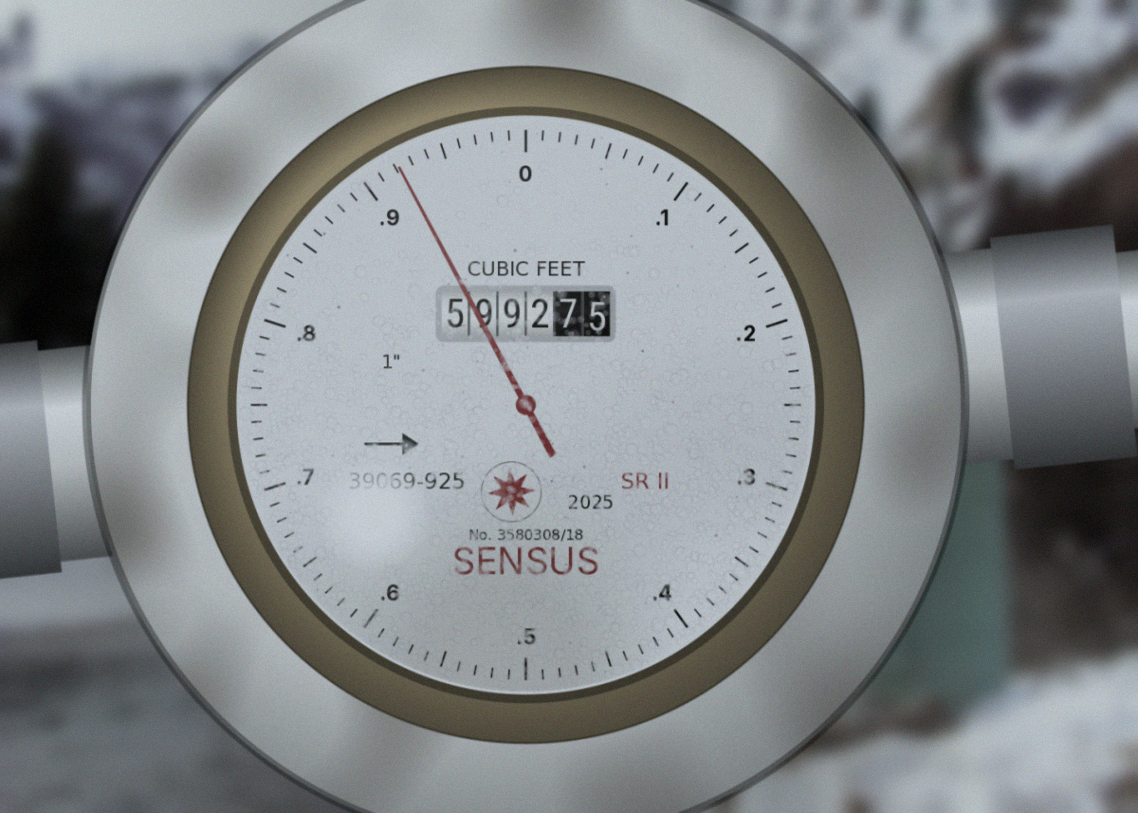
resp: 599274.92,ft³
